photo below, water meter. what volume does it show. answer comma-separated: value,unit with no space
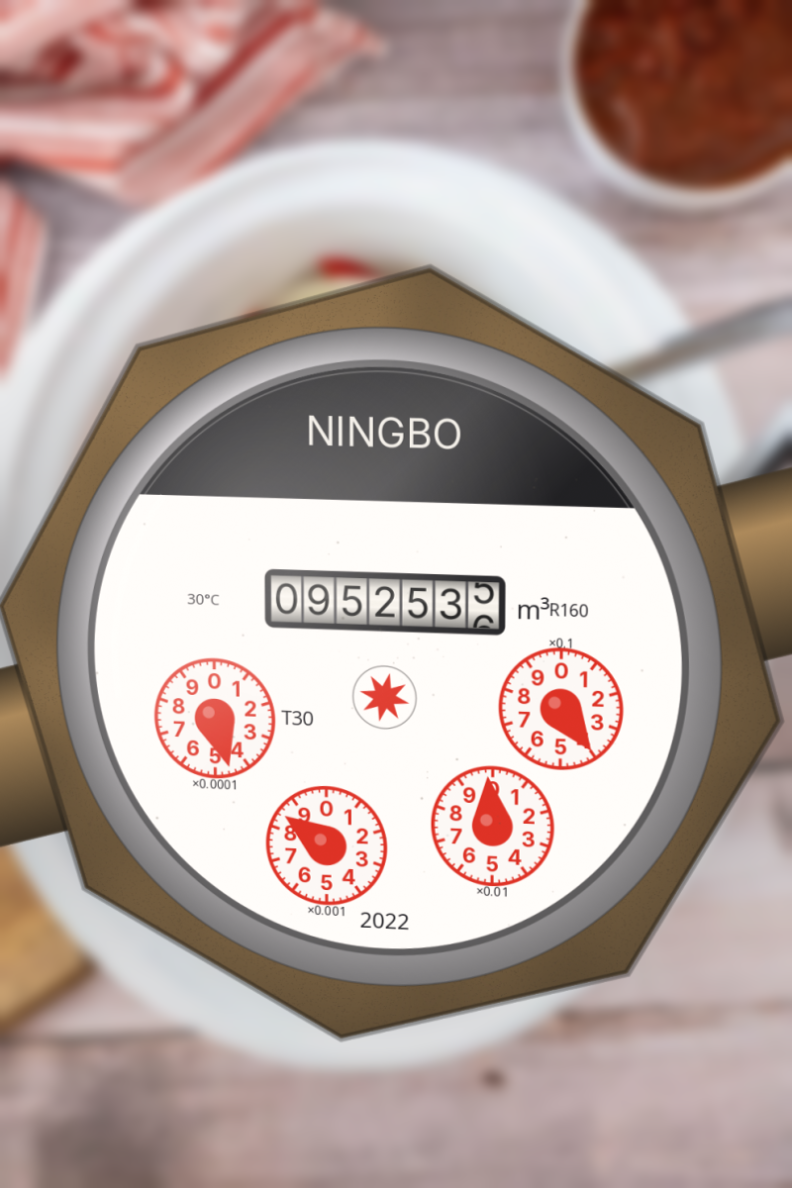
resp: 952535.3984,m³
